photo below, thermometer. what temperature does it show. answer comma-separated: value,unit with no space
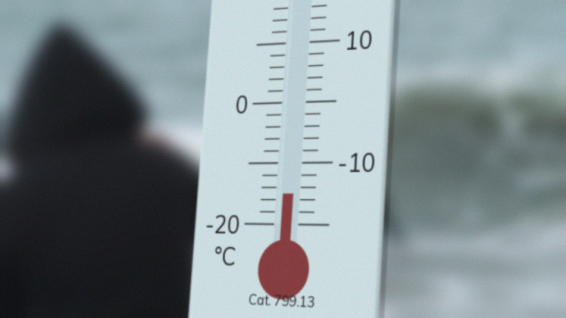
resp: -15,°C
